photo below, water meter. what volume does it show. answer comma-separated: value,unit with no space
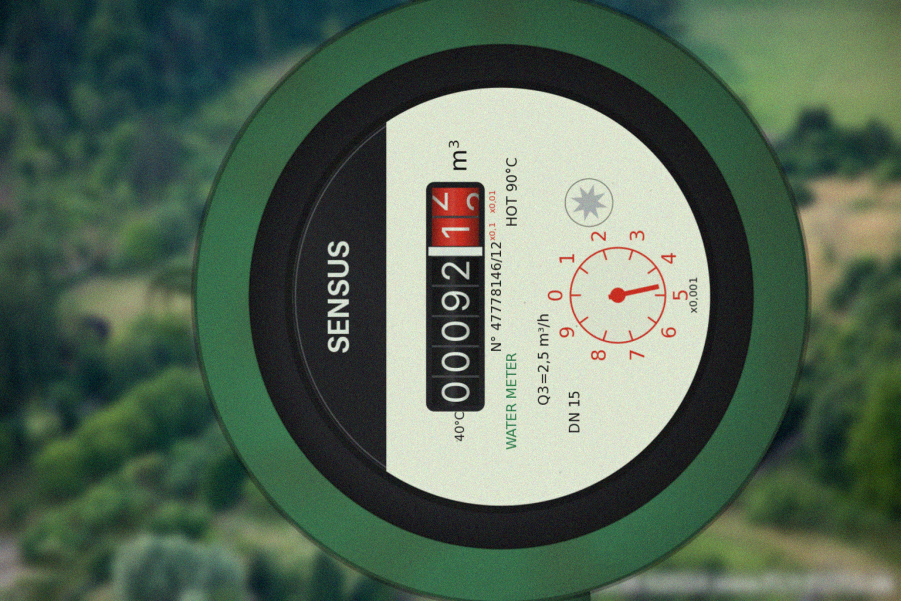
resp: 92.124,m³
